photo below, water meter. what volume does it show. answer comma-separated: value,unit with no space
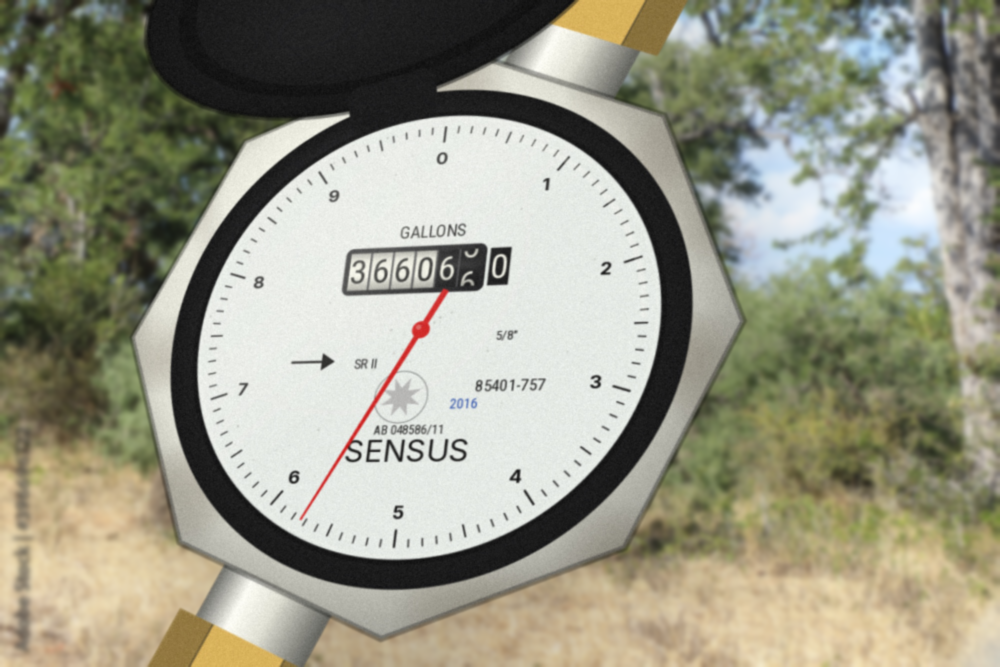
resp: 3660655.7,gal
